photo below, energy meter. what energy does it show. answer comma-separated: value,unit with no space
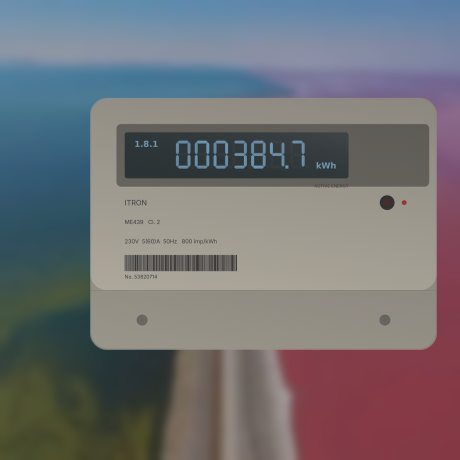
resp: 384.7,kWh
